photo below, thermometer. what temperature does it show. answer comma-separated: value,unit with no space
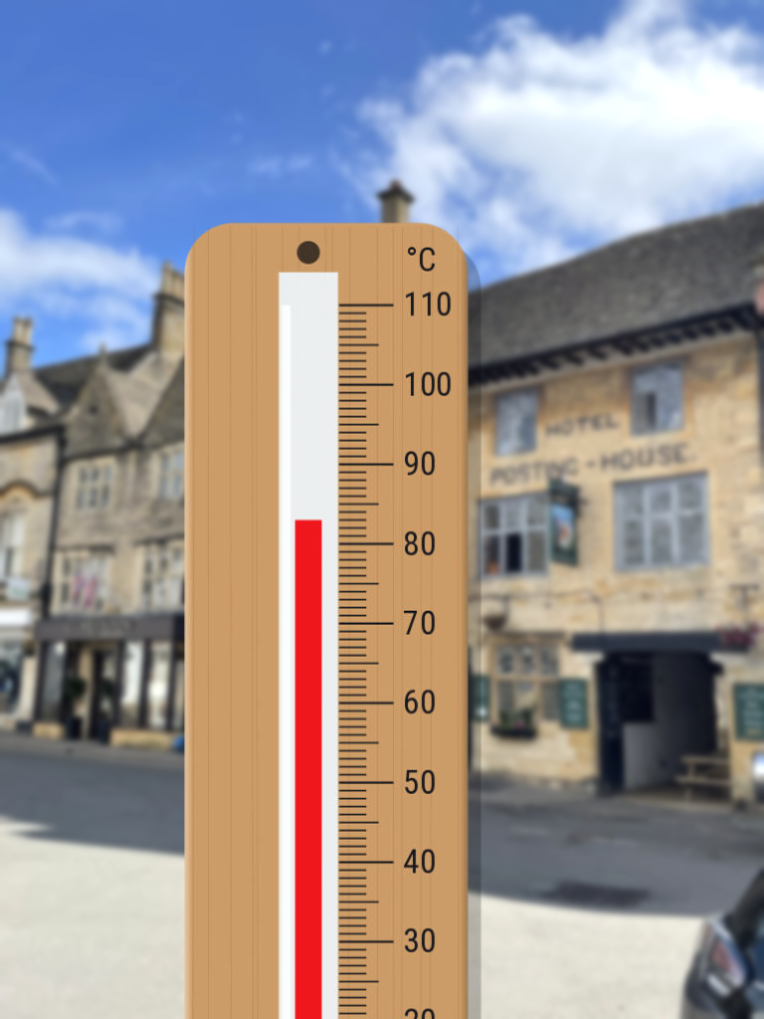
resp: 83,°C
